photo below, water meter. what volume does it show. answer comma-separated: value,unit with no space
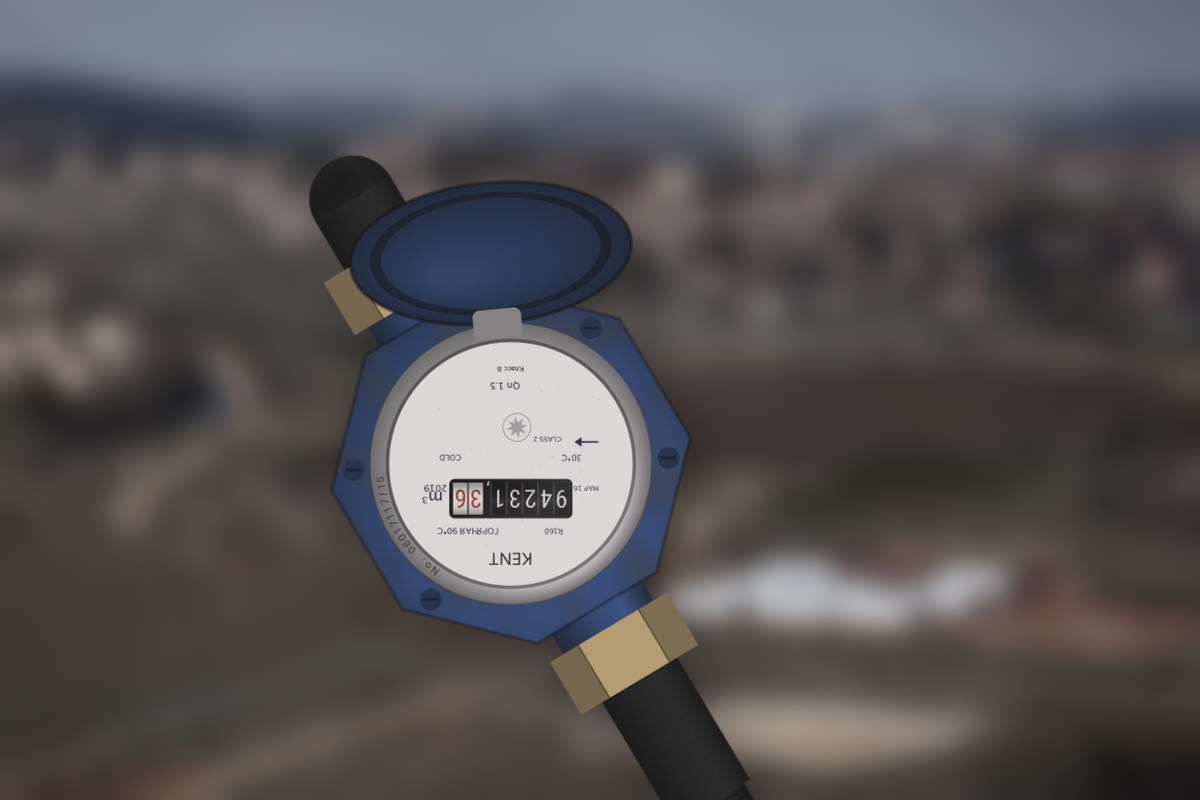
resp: 94231.36,m³
